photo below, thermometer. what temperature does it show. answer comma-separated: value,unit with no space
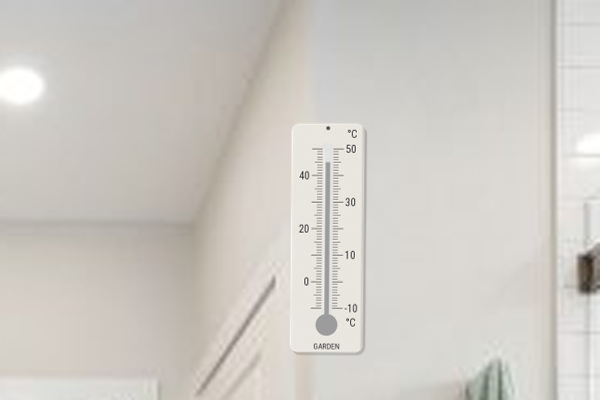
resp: 45,°C
